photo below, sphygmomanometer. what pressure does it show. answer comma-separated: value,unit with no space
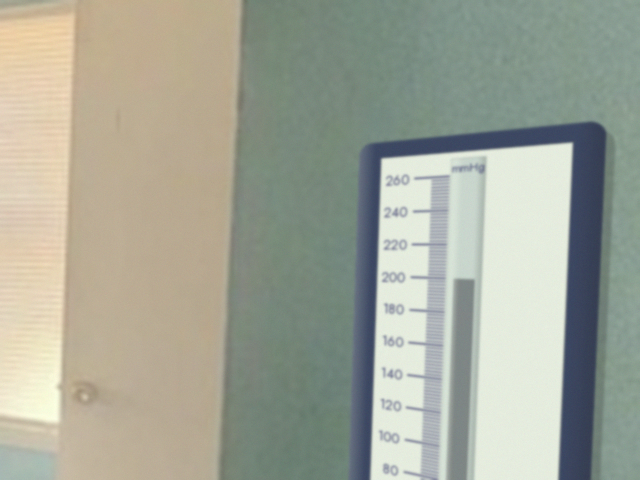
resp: 200,mmHg
